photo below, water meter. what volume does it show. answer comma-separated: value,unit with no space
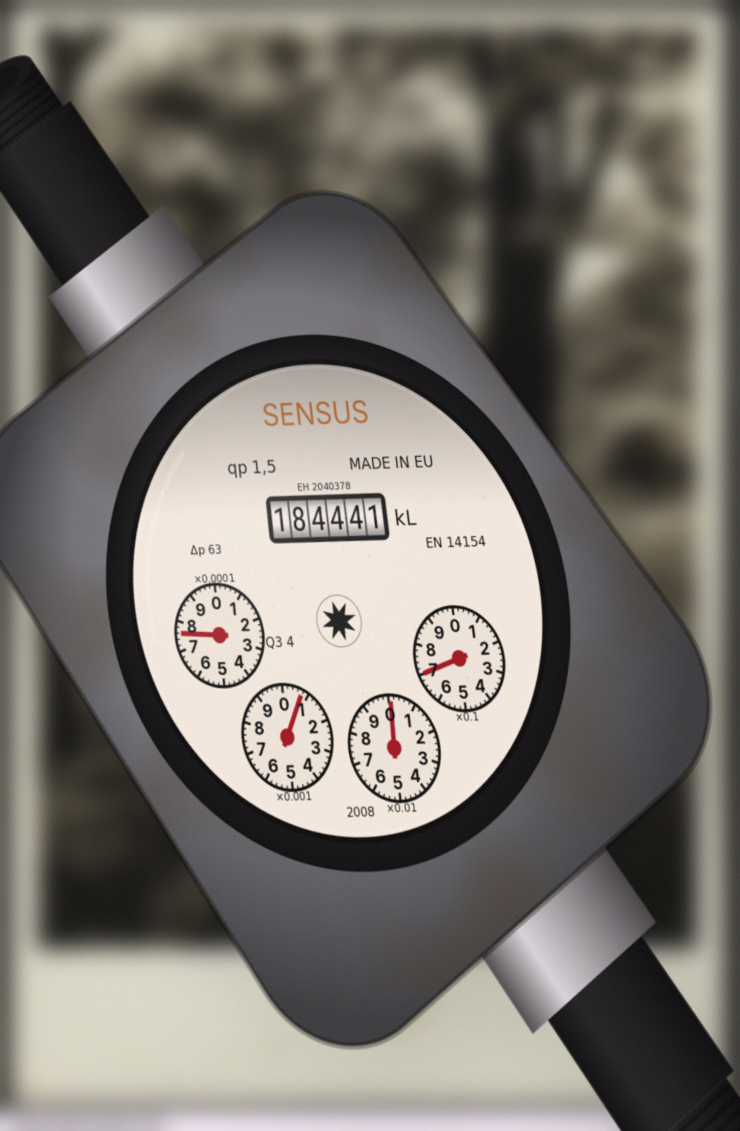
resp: 184441.7007,kL
